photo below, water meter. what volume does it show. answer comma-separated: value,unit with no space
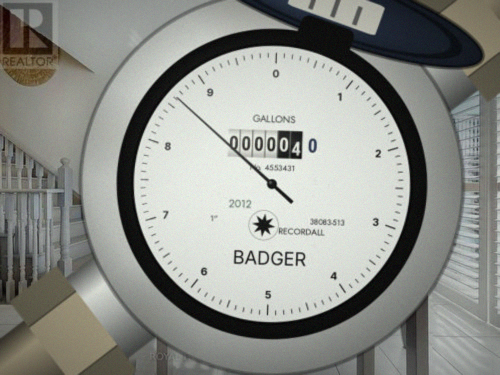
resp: 38.6,gal
